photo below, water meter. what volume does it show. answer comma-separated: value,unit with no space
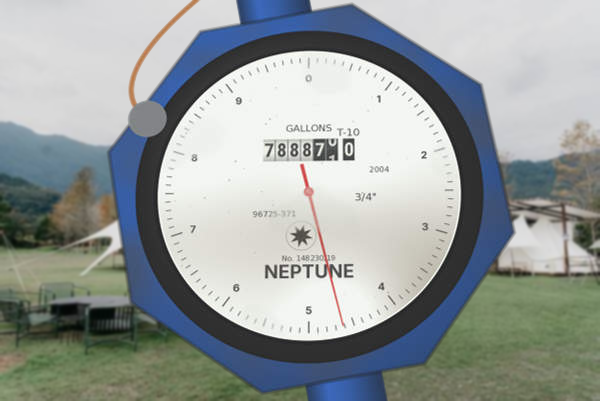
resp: 7888704.6,gal
